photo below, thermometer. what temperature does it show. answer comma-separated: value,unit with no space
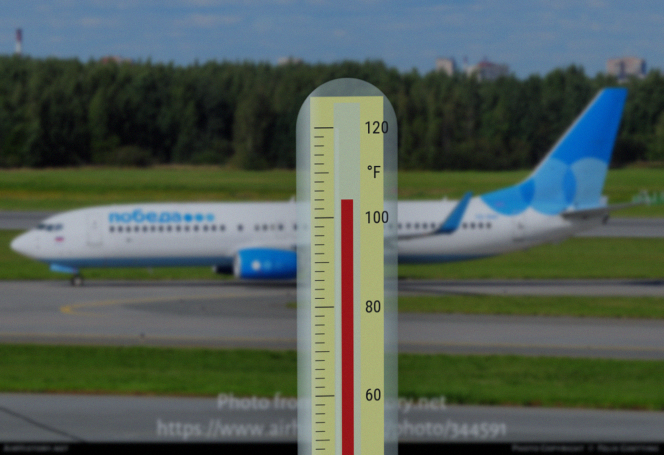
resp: 104,°F
